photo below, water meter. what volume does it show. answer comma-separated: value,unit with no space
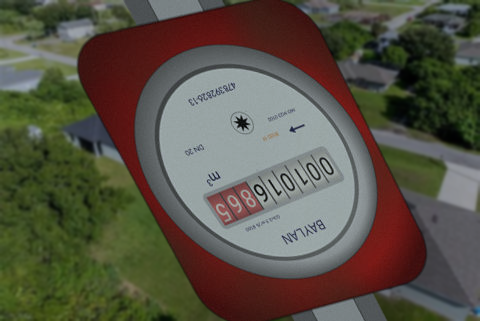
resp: 1016.865,m³
